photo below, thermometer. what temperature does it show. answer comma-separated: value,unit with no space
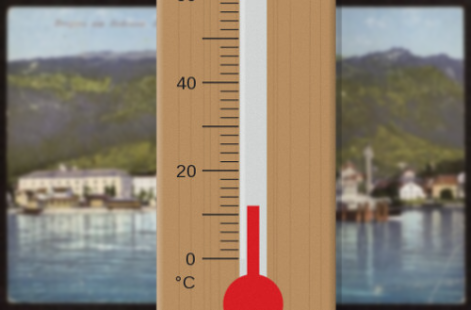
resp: 12,°C
